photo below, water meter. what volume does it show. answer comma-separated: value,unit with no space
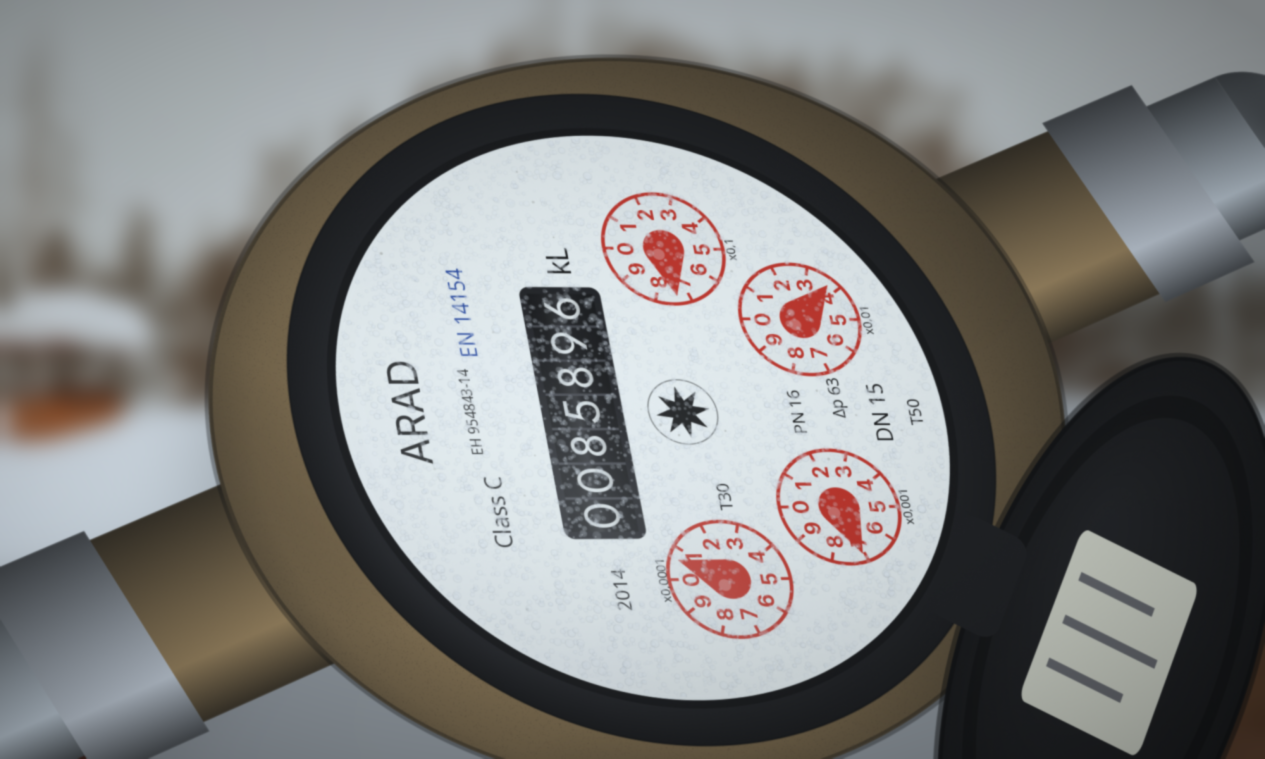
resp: 85896.7370,kL
